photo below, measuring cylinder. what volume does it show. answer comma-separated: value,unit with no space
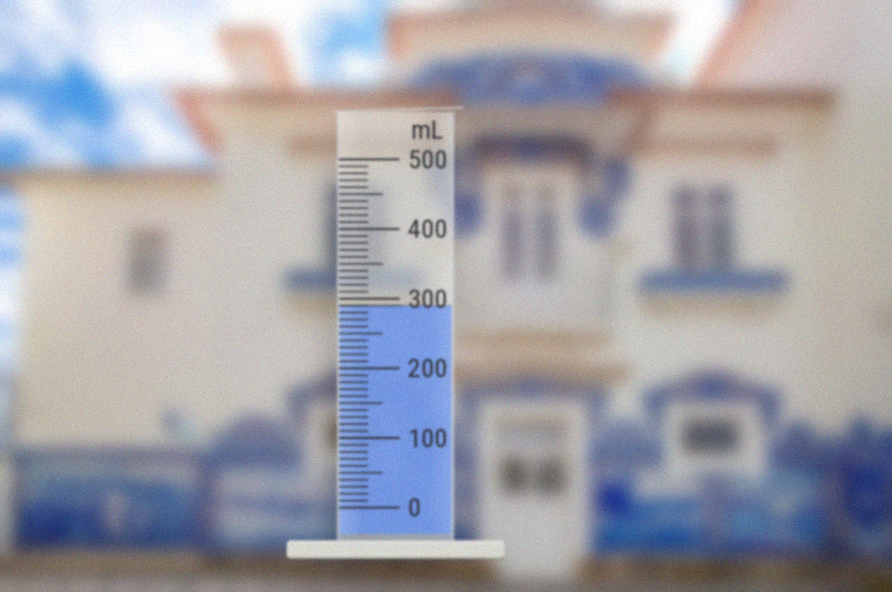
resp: 290,mL
